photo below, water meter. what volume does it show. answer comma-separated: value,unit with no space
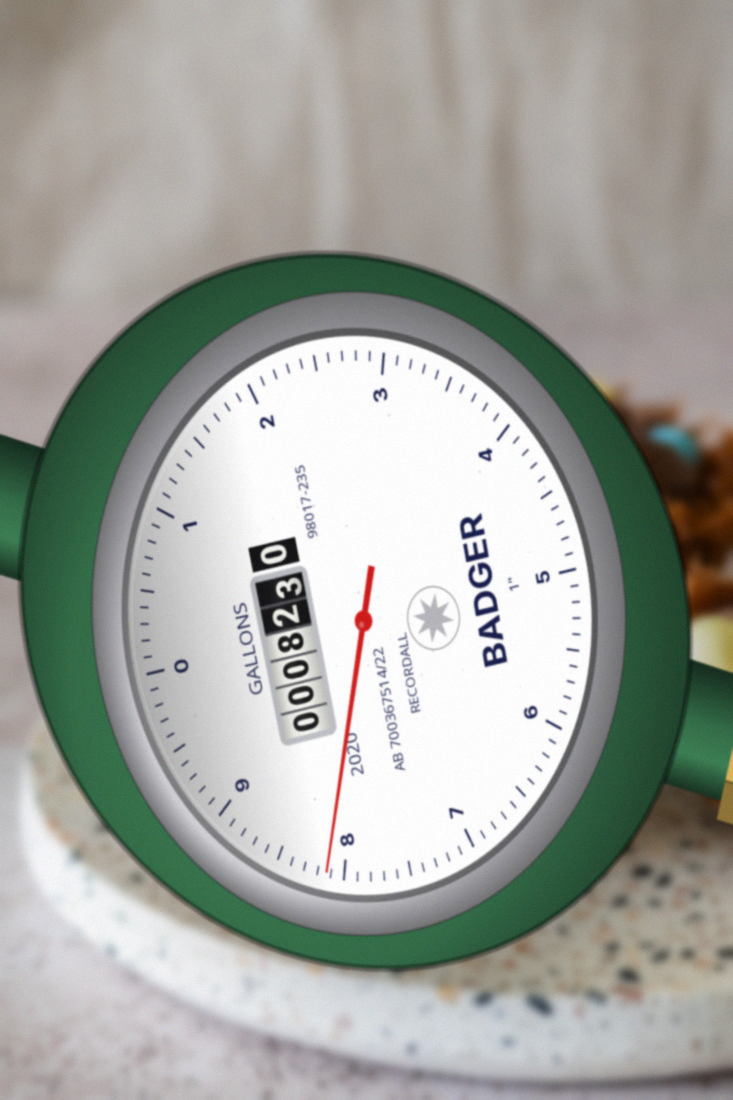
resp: 8228.1,gal
